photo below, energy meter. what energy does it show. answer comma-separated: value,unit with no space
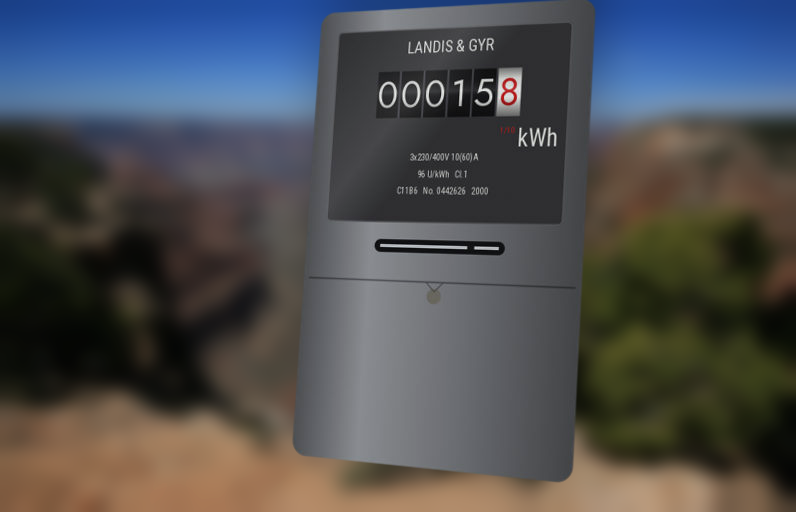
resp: 15.8,kWh
